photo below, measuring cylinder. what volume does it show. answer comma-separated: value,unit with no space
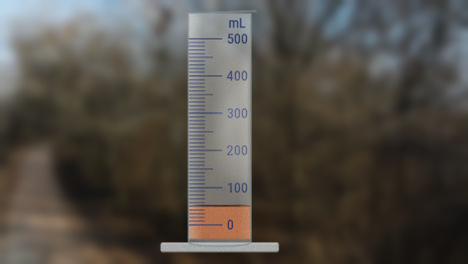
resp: 50,mL
